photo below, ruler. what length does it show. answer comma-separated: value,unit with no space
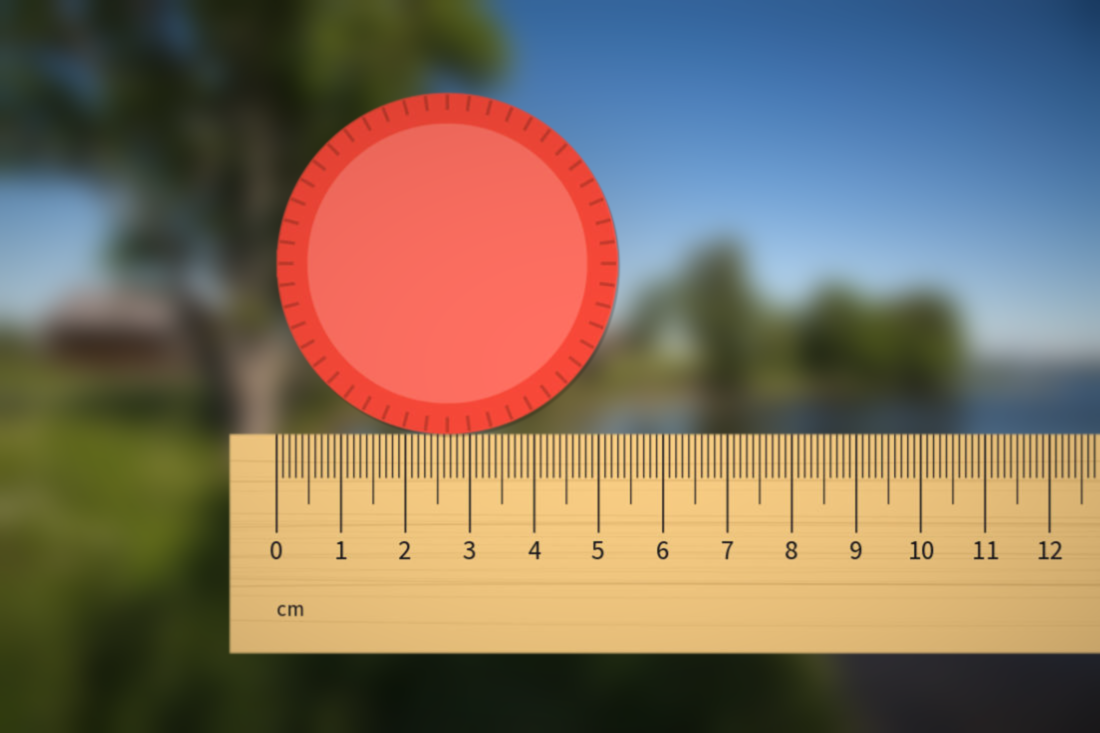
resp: 5.3,cm
